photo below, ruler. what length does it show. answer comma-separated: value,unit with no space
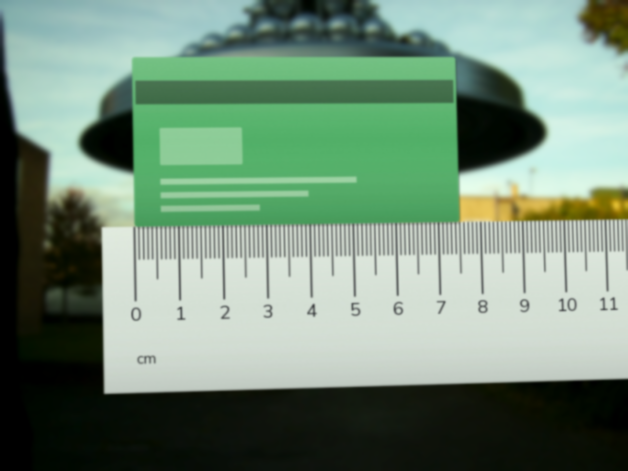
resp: 7.5,cm
